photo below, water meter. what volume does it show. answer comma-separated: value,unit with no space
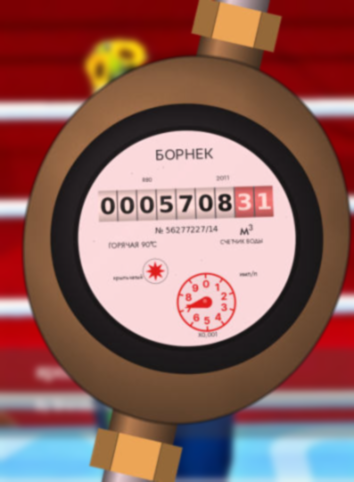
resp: 5708.317,m³
